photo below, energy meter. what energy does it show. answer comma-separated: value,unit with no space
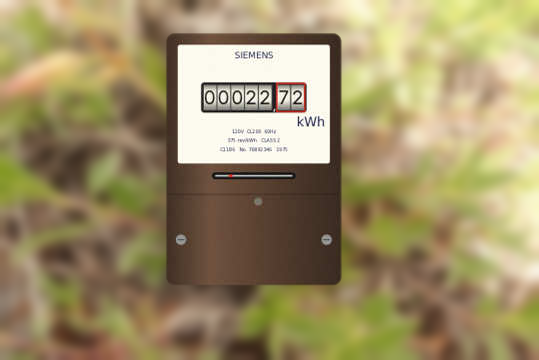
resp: 22.72,kWh
